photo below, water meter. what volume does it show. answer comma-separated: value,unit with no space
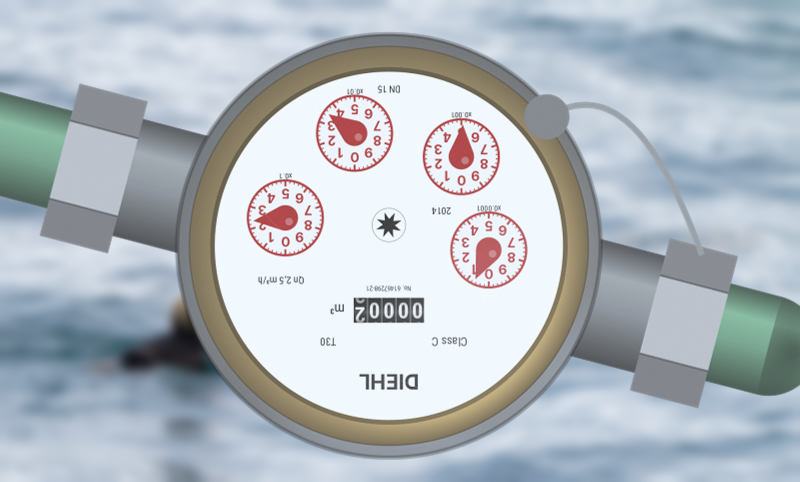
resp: 2.2350,m³
